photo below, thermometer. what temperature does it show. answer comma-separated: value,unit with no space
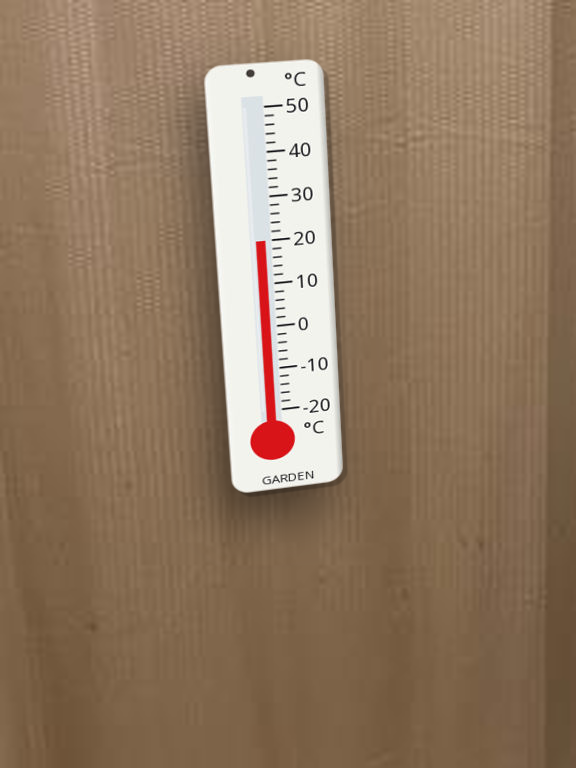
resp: 20,°C
